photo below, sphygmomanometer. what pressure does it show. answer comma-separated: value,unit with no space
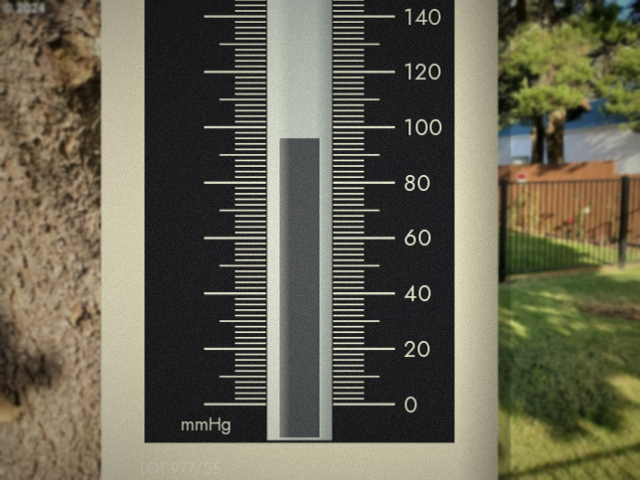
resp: 96,mmHg
